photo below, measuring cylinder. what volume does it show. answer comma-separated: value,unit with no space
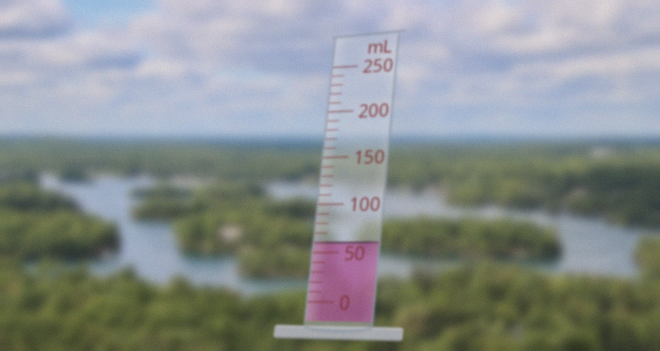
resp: 60,mL
